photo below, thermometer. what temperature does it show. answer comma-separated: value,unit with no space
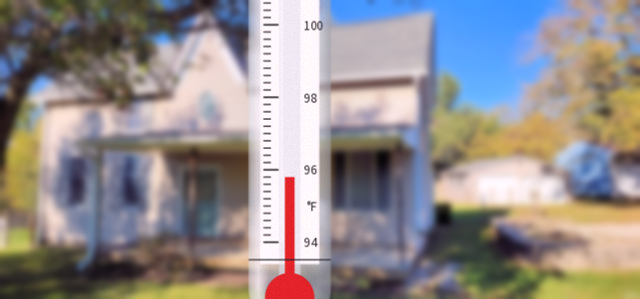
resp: 95.8,°F
